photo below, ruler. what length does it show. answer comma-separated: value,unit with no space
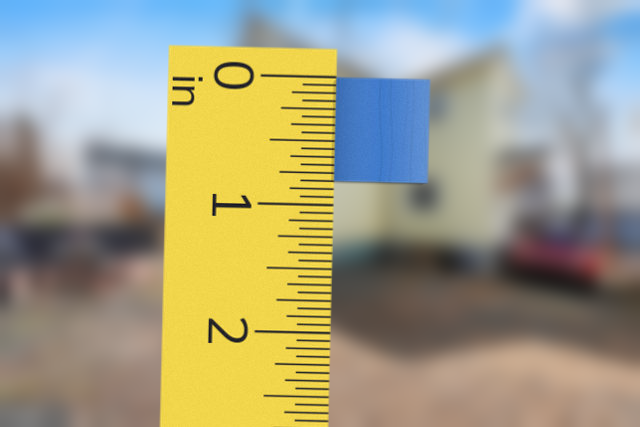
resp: 0.8125,in
